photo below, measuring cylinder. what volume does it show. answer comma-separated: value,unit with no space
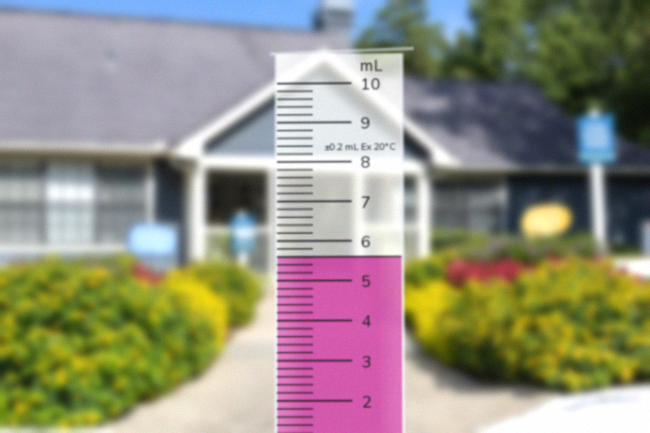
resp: 5.6,mL
